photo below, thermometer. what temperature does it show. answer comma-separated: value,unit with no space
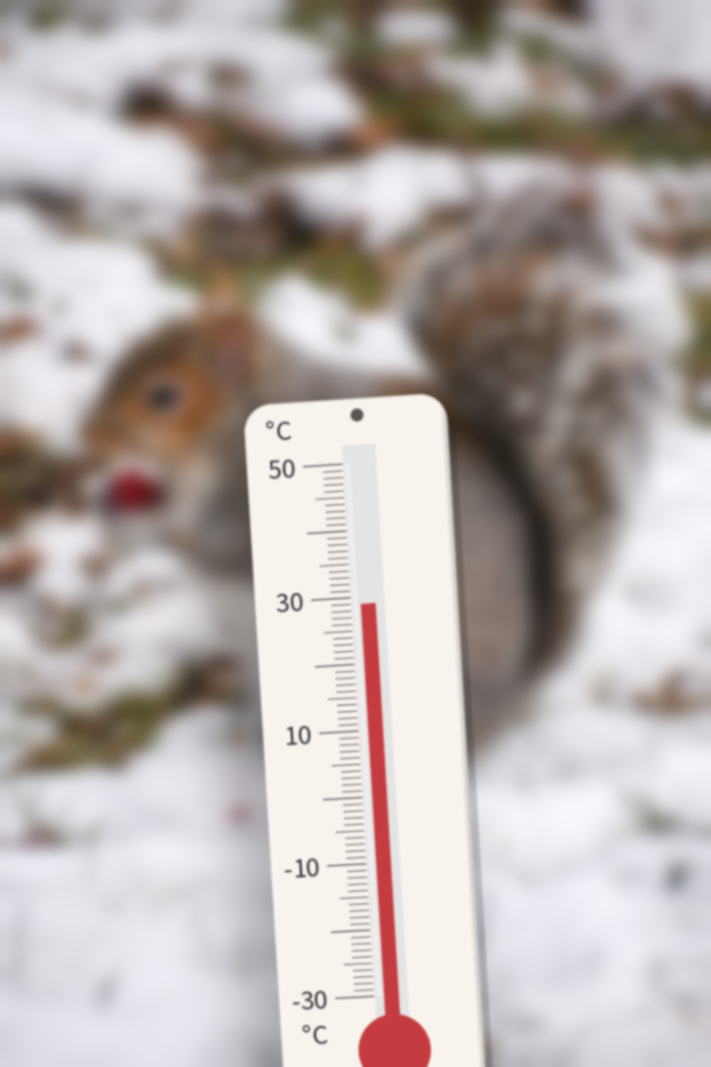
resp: 29,°C
